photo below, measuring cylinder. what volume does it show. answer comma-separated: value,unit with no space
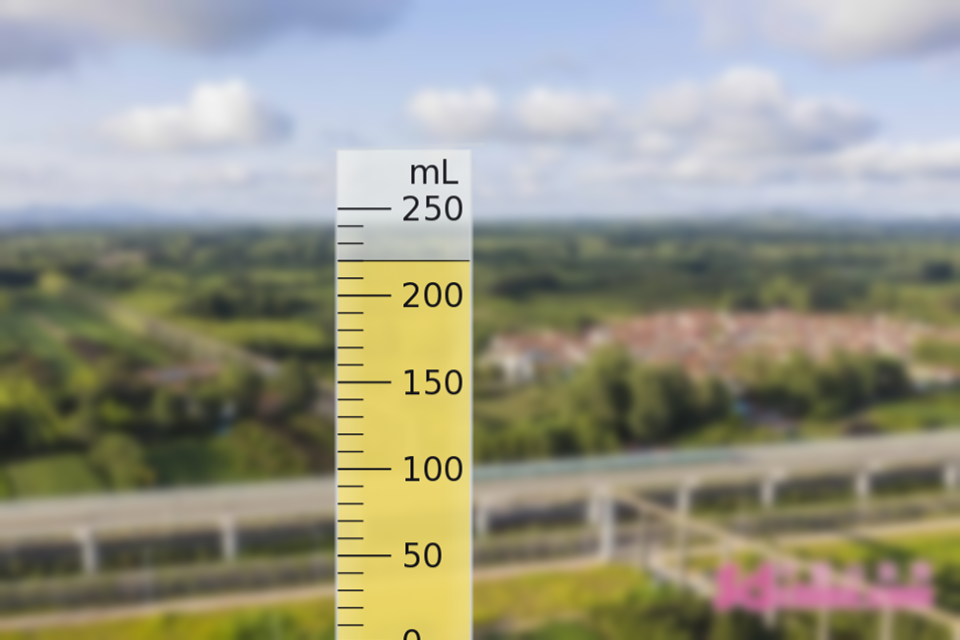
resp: 220,mL
